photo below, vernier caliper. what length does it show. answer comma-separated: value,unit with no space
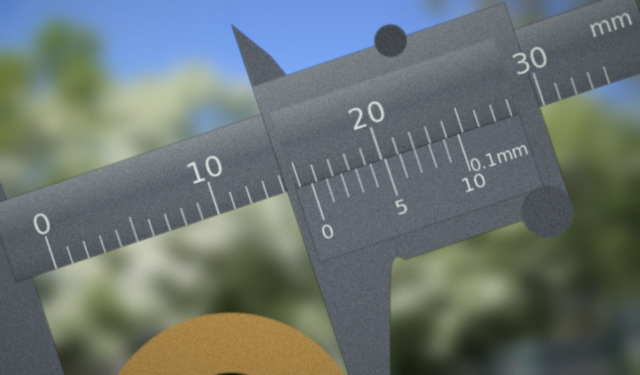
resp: 15.7,mm
